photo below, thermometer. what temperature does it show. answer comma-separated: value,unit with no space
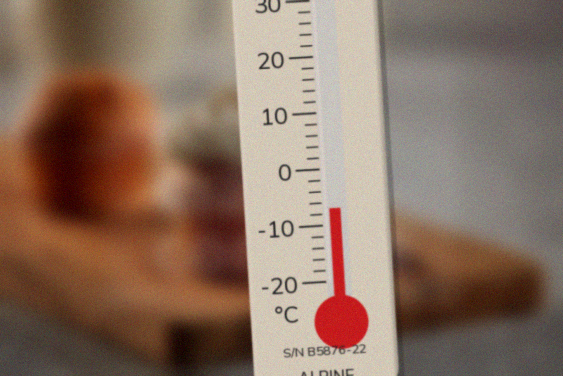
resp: -7,°C
